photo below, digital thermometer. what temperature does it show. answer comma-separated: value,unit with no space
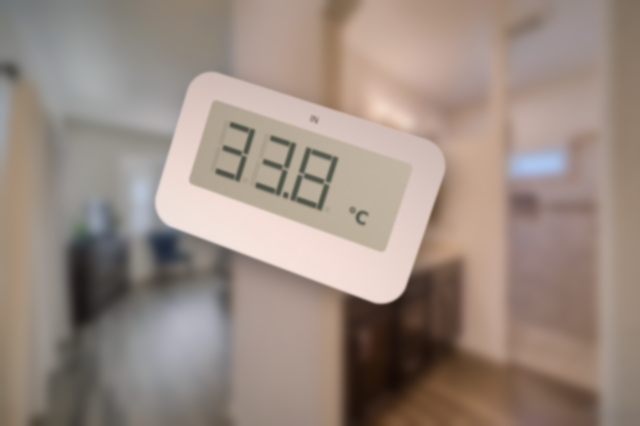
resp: 33.8,°C
